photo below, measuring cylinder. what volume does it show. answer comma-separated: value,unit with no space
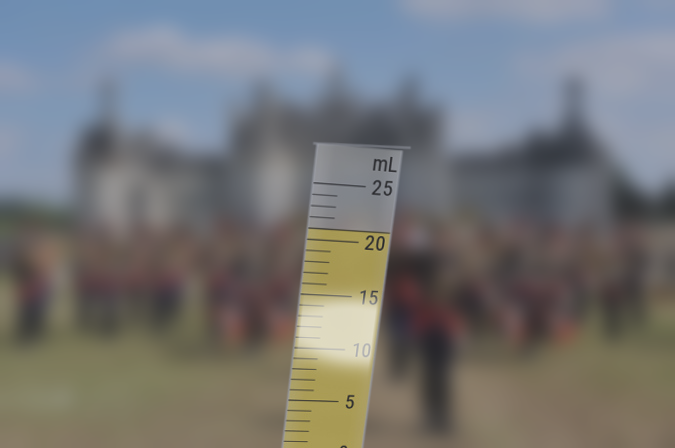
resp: 21,mL
